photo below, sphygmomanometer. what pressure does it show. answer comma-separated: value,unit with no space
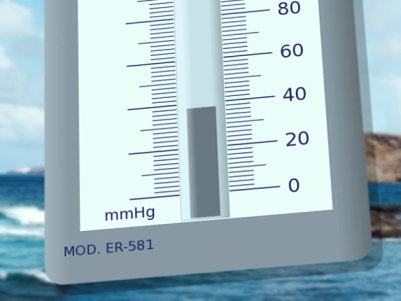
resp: 38,mmHg
